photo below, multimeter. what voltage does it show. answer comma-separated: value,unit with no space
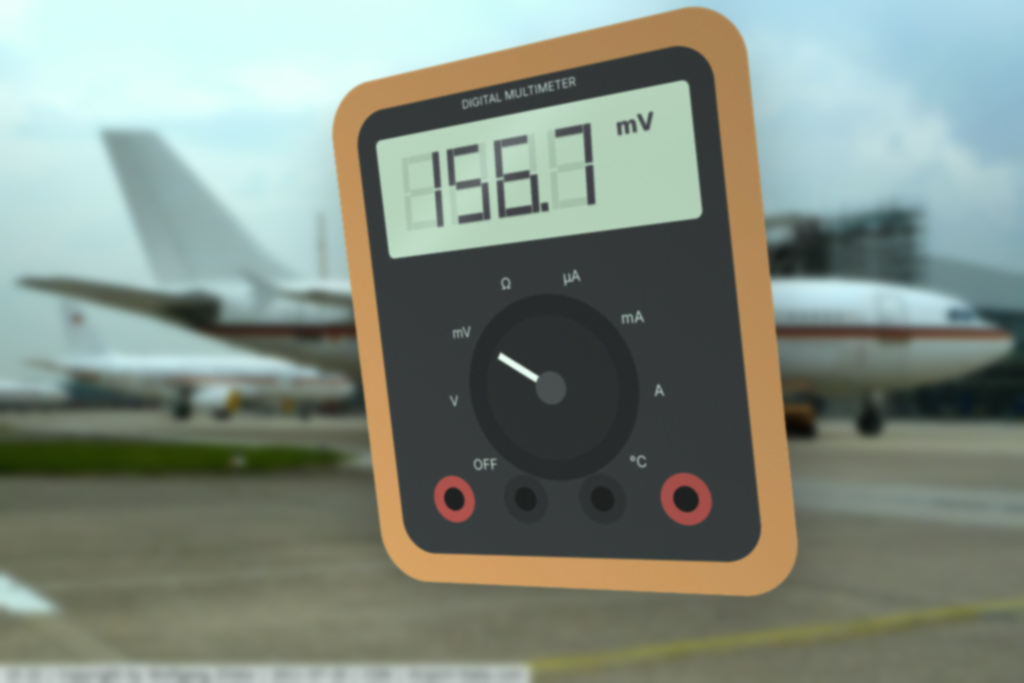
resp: 156.7,mV
